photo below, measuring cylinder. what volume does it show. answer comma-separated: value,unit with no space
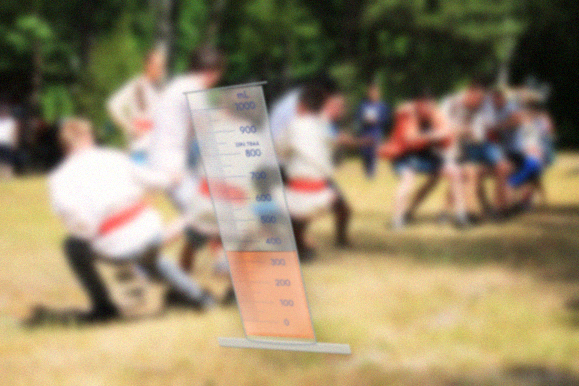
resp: 350,mL
